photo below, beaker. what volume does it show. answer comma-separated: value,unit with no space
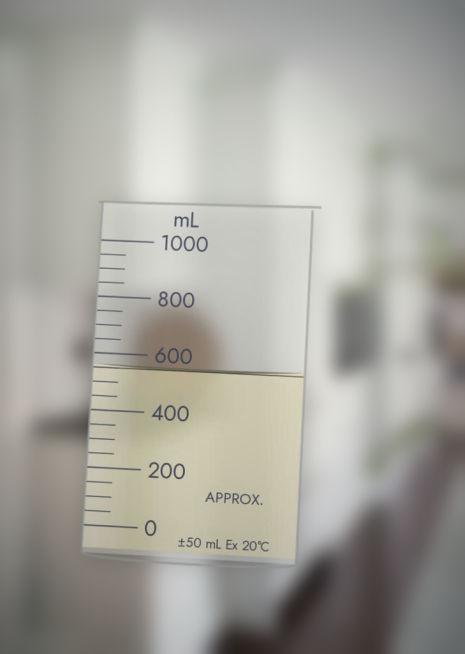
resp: 550,mL
